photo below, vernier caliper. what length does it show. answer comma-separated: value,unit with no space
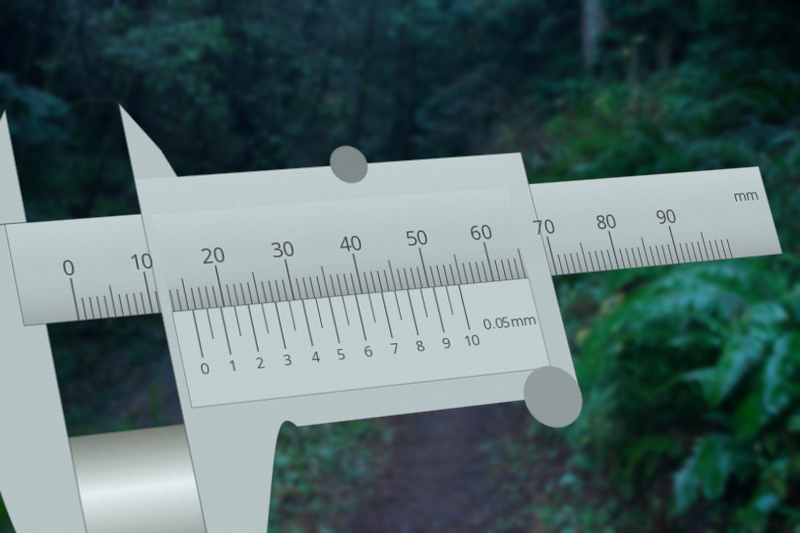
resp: 15.6,mm
